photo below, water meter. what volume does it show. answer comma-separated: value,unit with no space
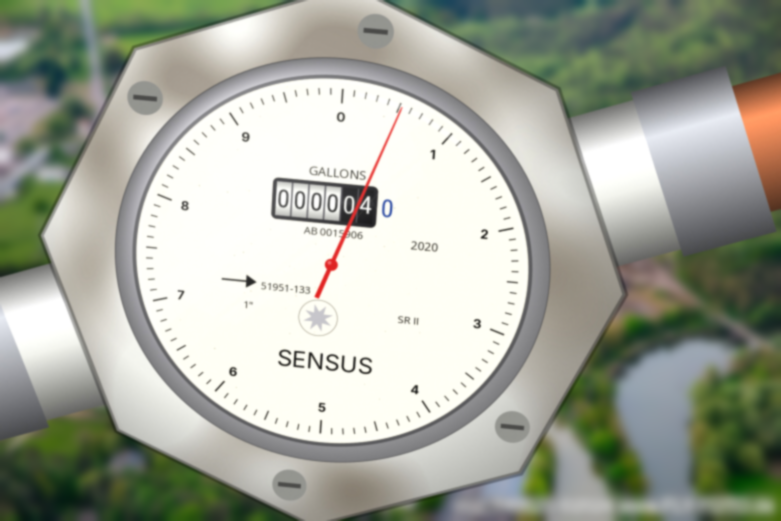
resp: 40.5,gal
